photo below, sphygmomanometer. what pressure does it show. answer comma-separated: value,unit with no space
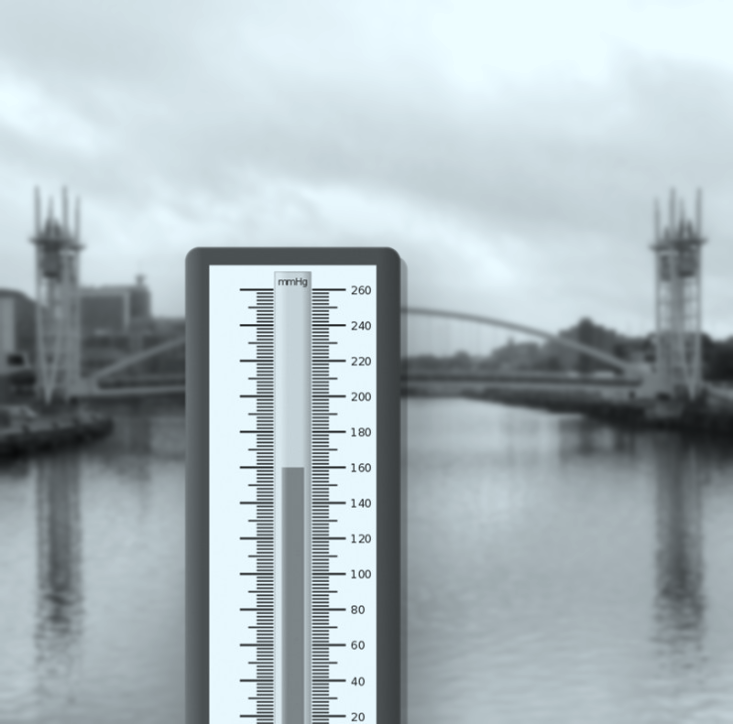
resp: 160,mmHg
